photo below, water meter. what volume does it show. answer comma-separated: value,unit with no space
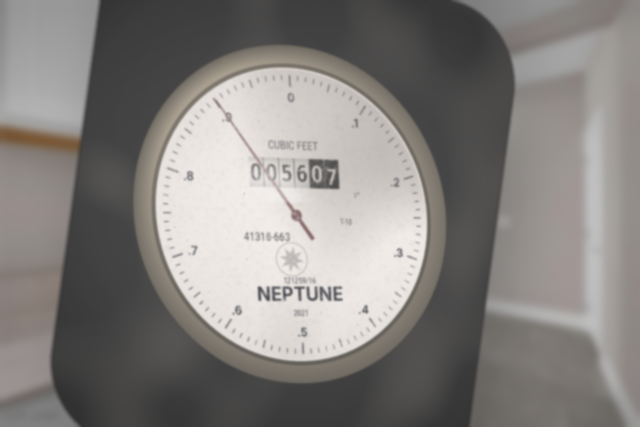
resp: 5606.90,ft³
